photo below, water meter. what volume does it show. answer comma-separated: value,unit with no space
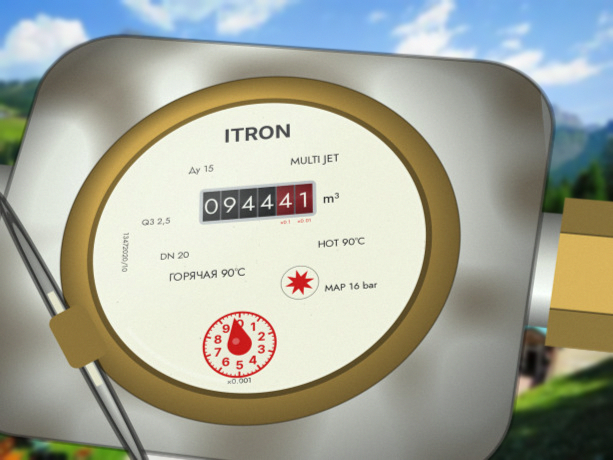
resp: 944.409,m³
